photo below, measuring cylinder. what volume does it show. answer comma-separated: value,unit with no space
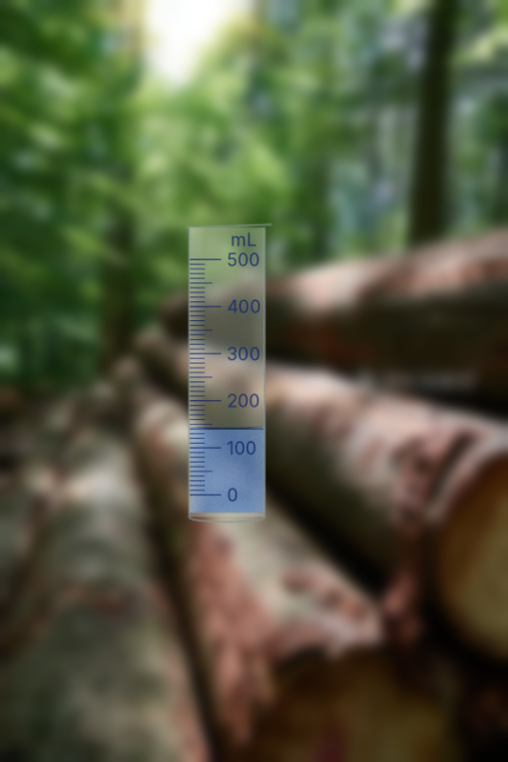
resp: 140,mL
